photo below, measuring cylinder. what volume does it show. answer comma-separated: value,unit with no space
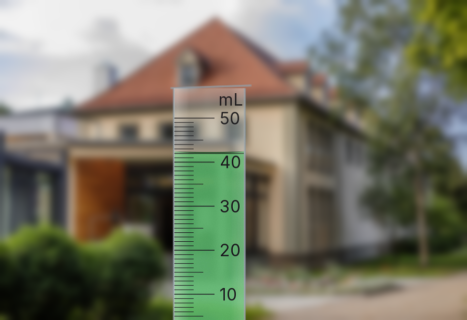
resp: 42,mL
